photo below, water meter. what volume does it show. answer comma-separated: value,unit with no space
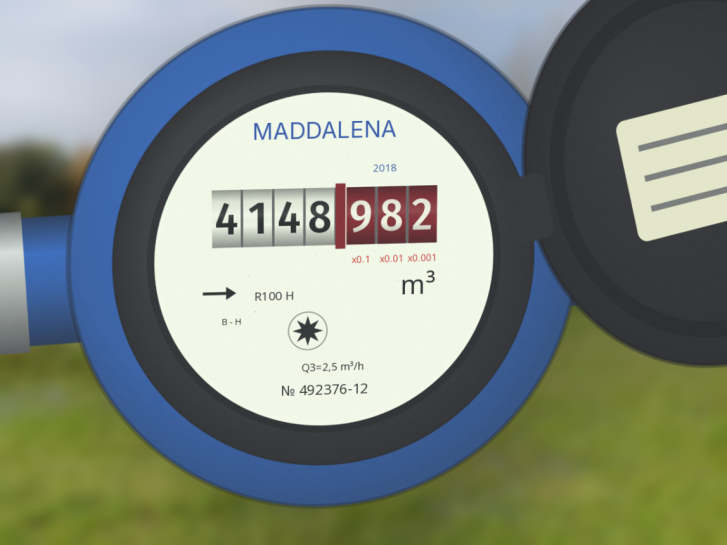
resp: 4148.982,m³
